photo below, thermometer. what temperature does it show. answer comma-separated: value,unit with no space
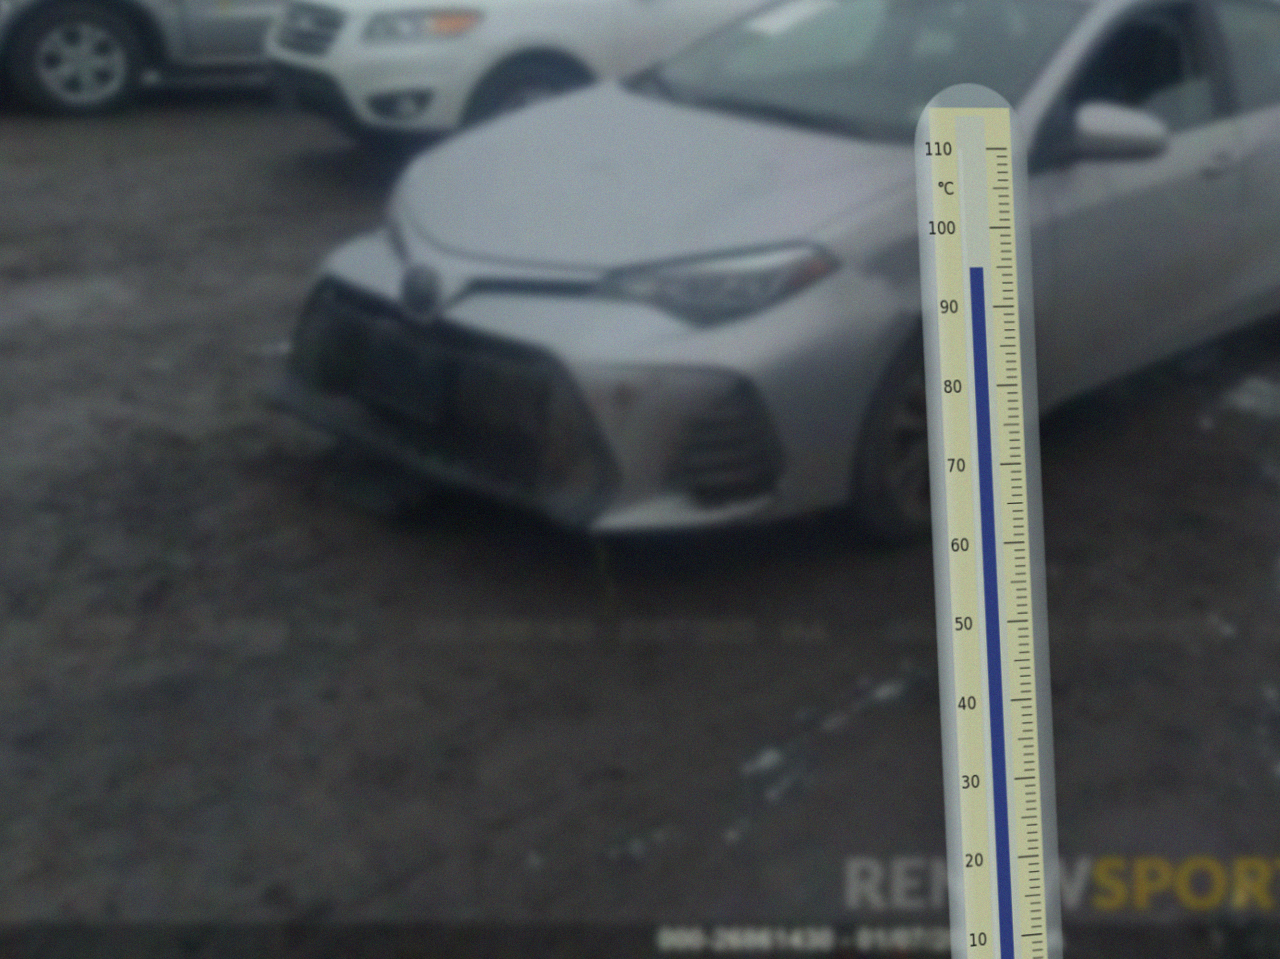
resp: 95,°C
